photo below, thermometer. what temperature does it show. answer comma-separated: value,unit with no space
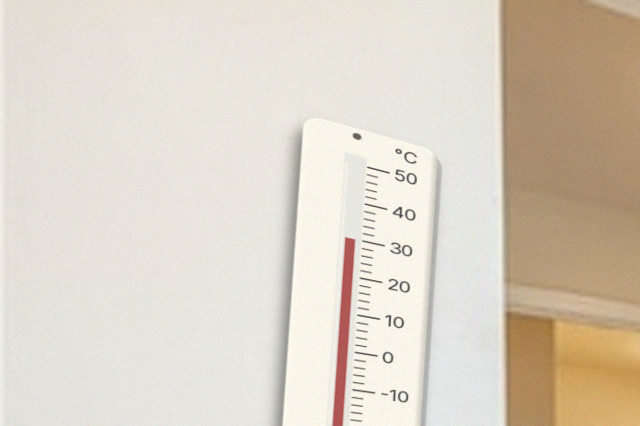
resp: 30,°C
